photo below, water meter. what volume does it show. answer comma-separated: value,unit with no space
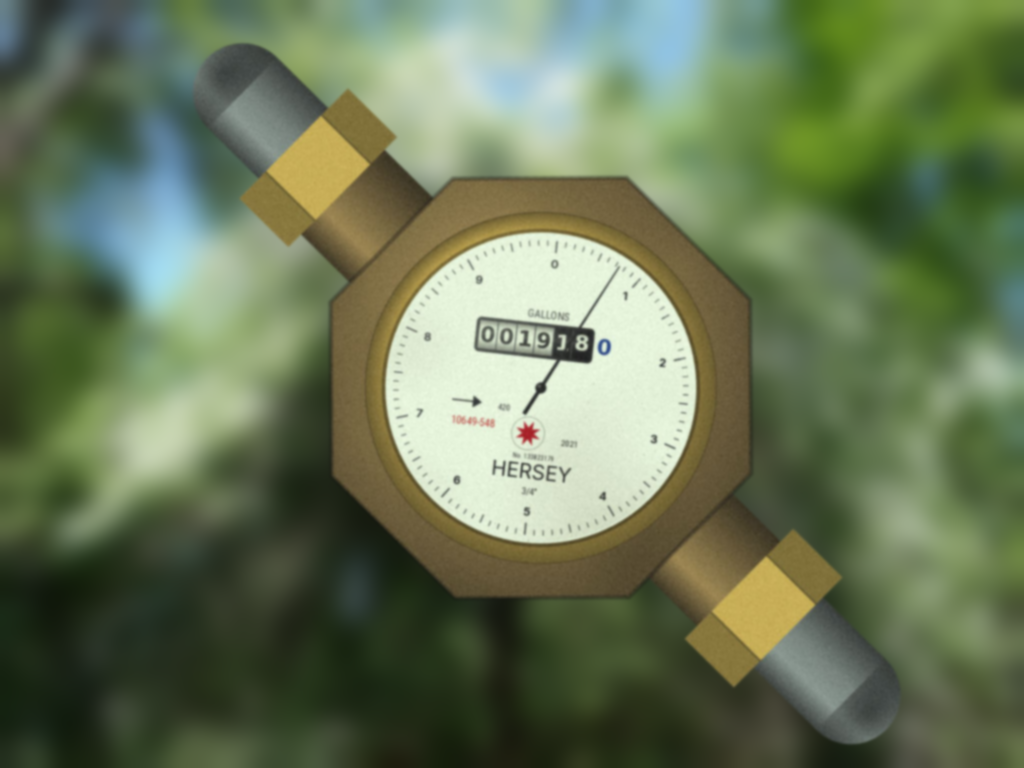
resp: 19180.7,gal
